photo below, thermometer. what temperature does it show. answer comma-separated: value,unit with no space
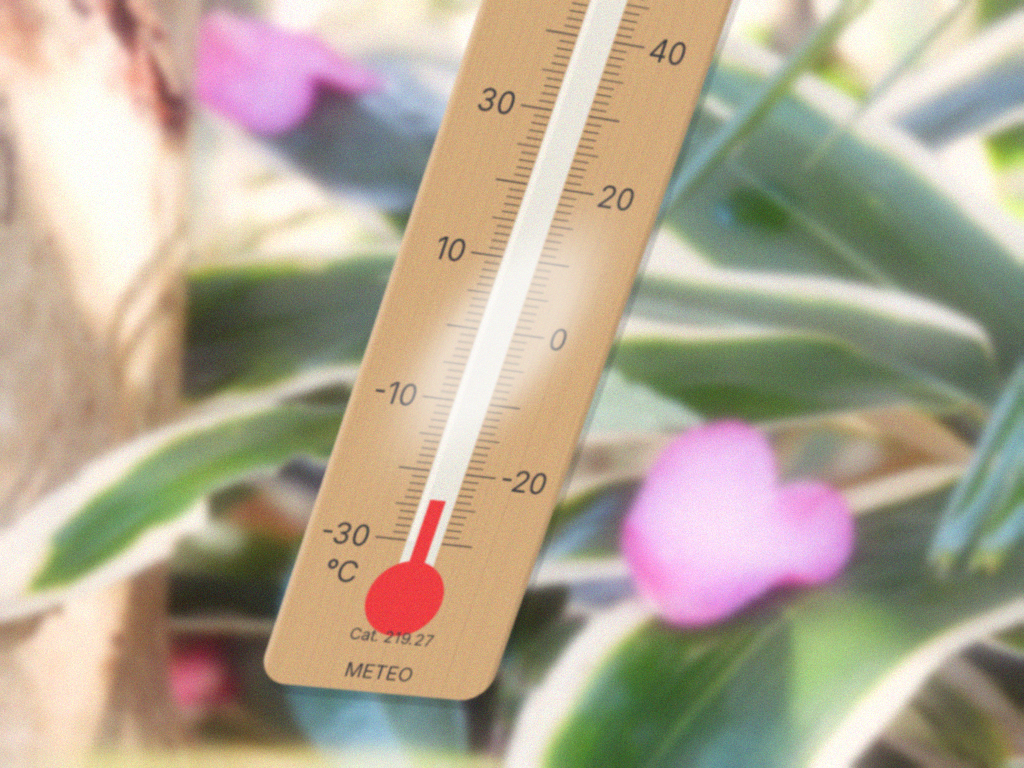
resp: -24,°C
